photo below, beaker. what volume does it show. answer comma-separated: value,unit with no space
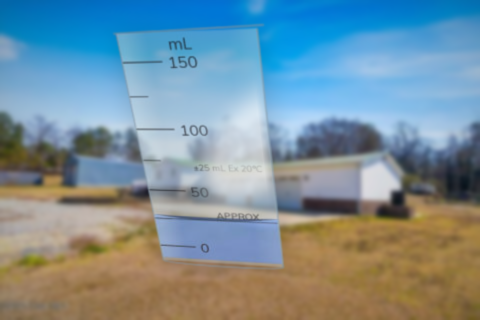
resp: 25,mL
